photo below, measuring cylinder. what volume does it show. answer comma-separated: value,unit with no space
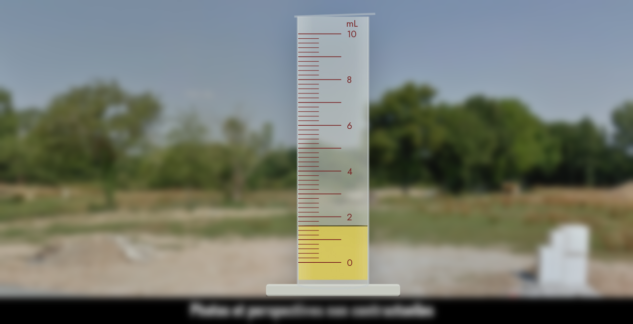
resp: 1.6,mL
